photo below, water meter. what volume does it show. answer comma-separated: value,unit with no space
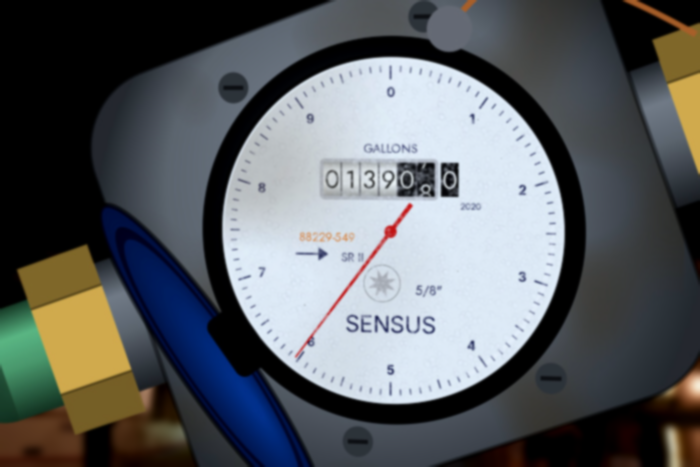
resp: 139076.0,gal
